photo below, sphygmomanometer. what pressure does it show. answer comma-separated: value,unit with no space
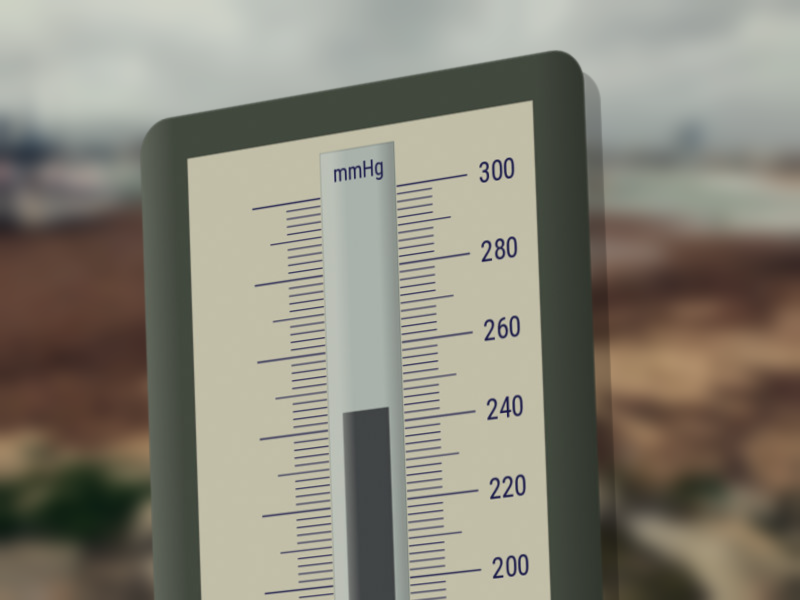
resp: 244,mmHg
